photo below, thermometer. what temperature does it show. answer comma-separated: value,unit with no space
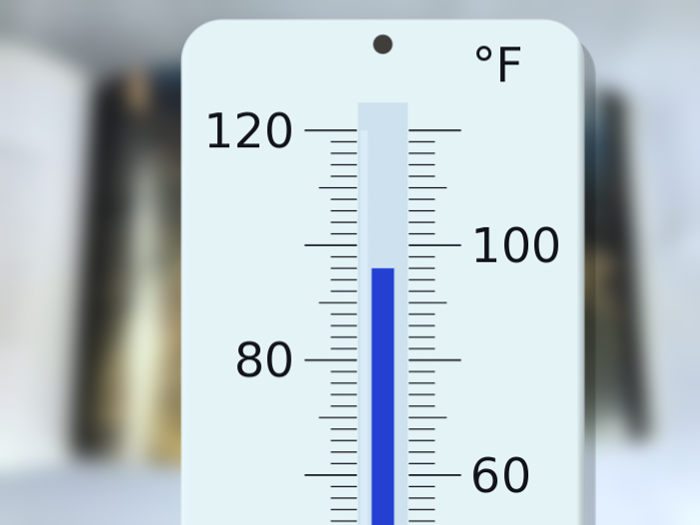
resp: 96,°F
